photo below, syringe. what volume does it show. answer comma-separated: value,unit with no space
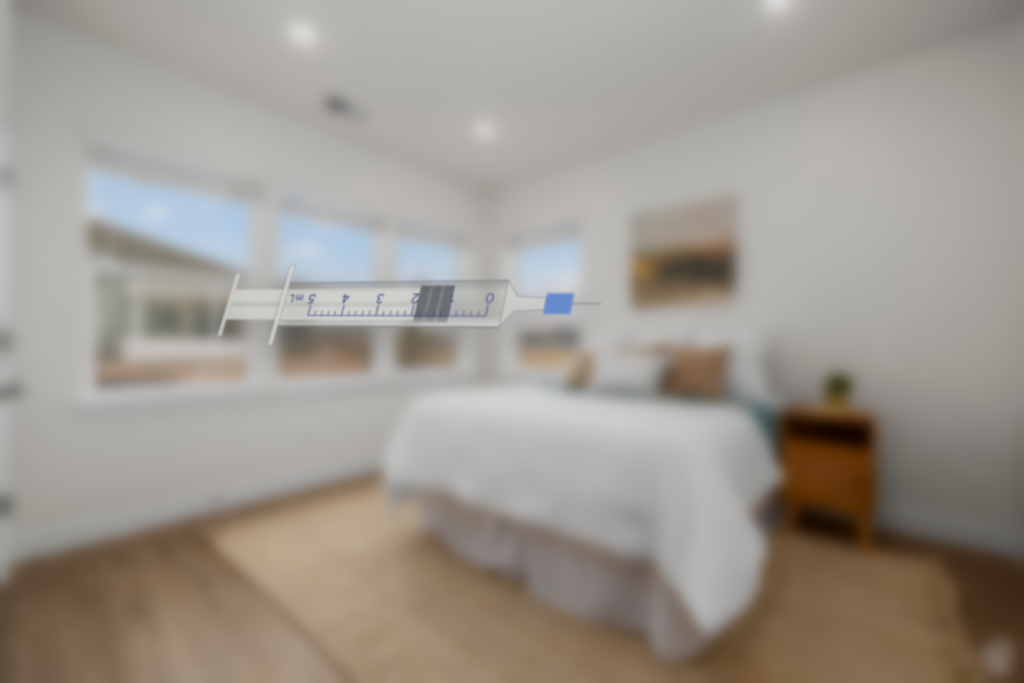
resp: 1,mL
